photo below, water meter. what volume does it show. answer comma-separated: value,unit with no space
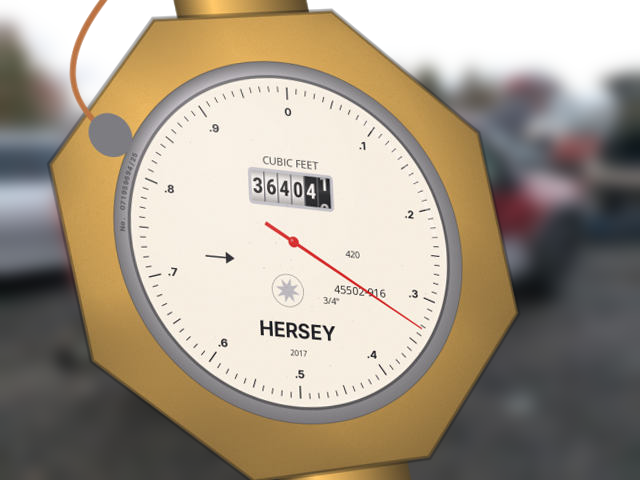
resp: 364041.33,ft³
